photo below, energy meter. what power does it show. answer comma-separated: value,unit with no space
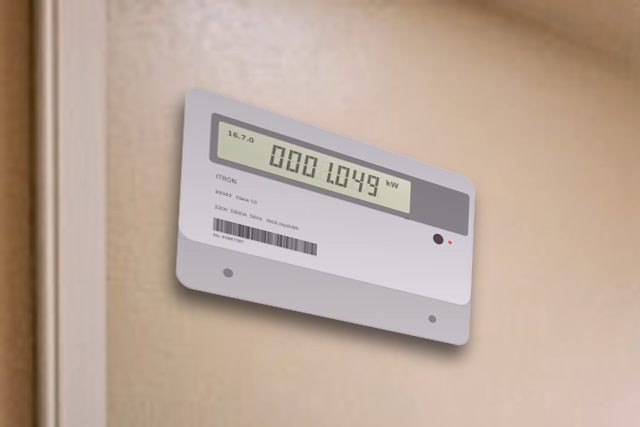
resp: 1.049,kW
